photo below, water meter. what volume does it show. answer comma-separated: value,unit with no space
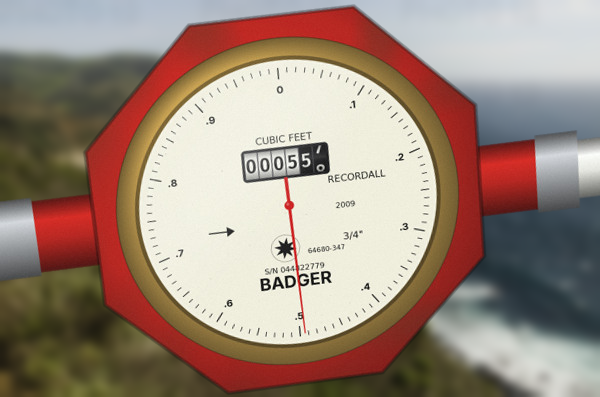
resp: 557.49,ft³
